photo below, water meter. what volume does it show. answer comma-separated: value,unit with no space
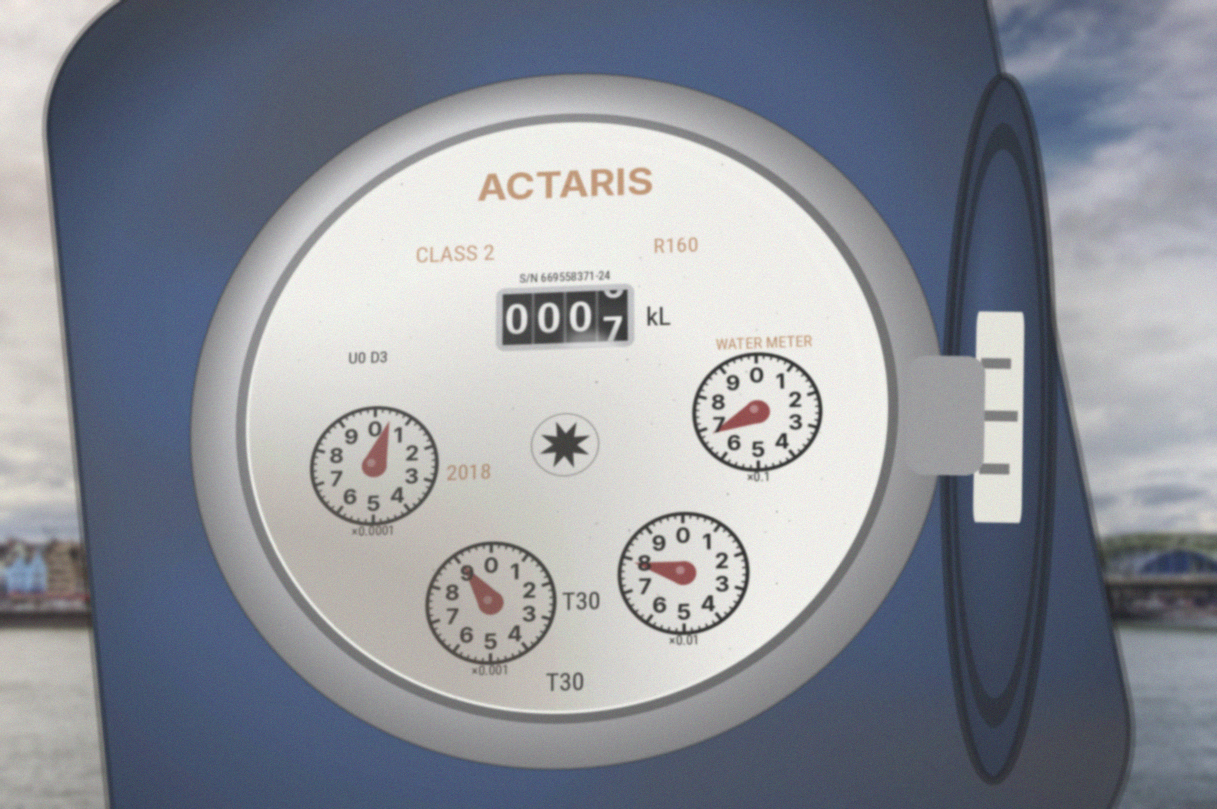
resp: 6.6790,kL
